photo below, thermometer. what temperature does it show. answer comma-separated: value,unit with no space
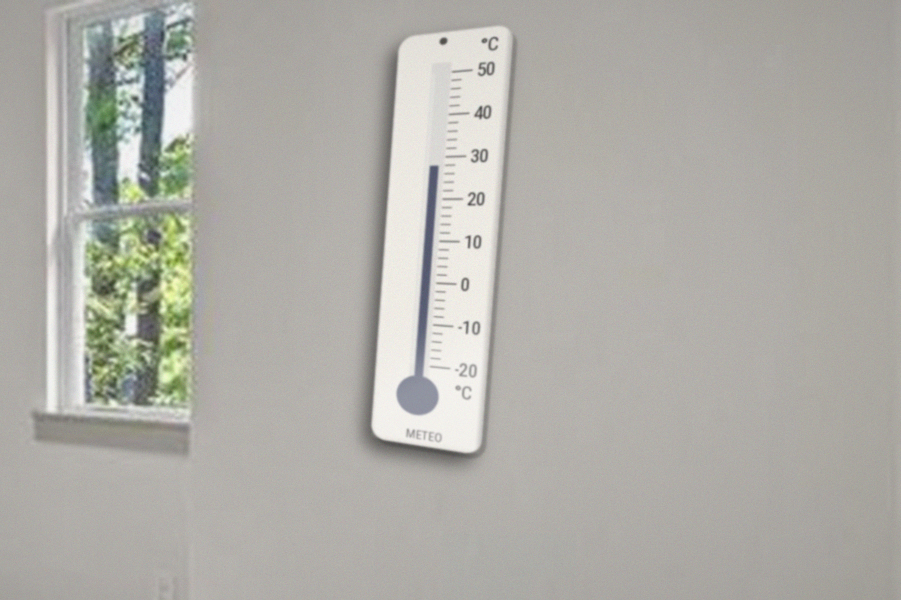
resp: 28,°C
